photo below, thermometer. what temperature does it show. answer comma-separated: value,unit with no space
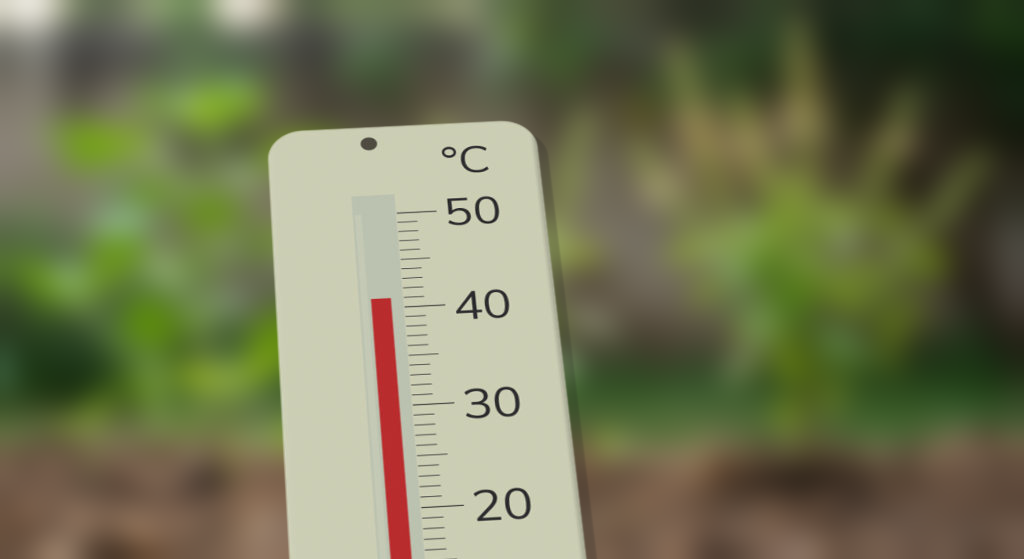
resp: 41,°C
